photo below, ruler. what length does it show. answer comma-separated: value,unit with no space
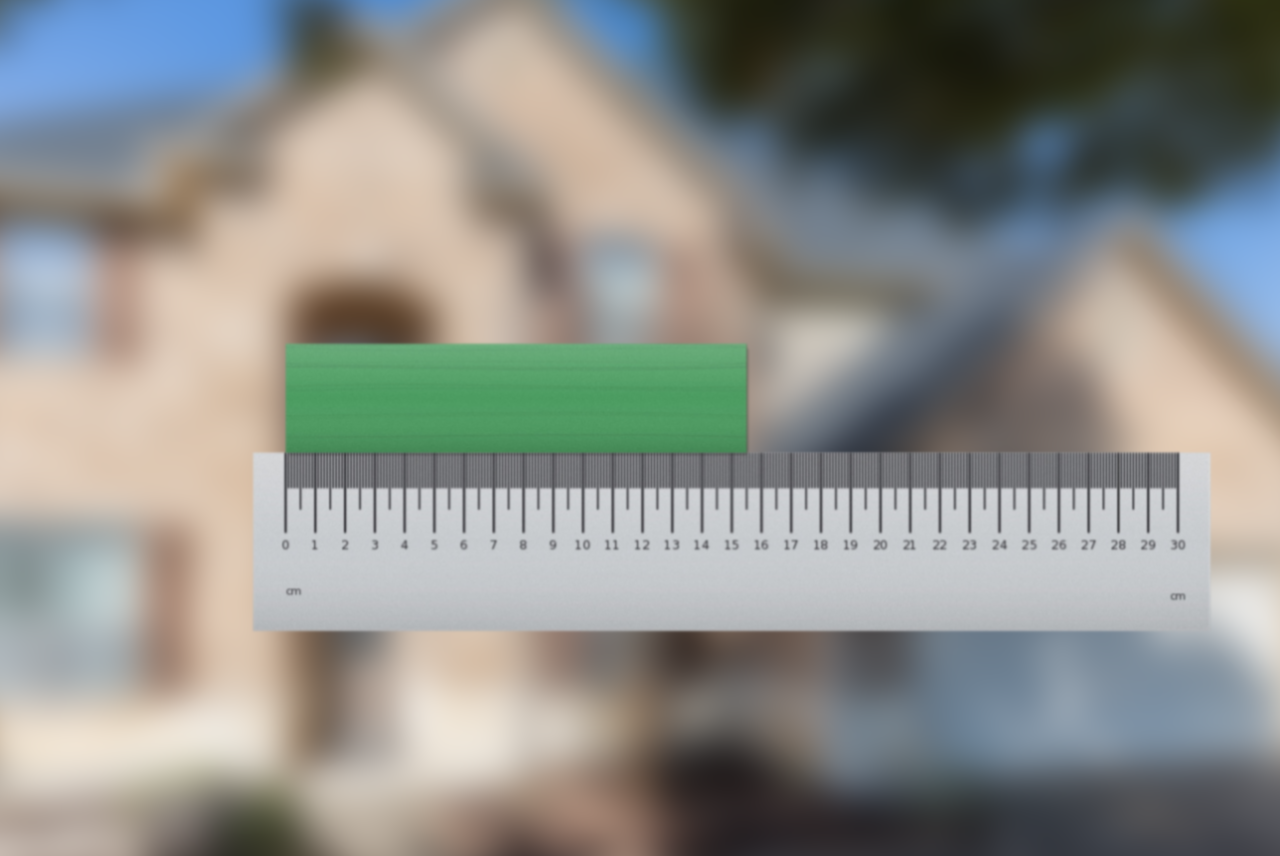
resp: 15.5,cm
